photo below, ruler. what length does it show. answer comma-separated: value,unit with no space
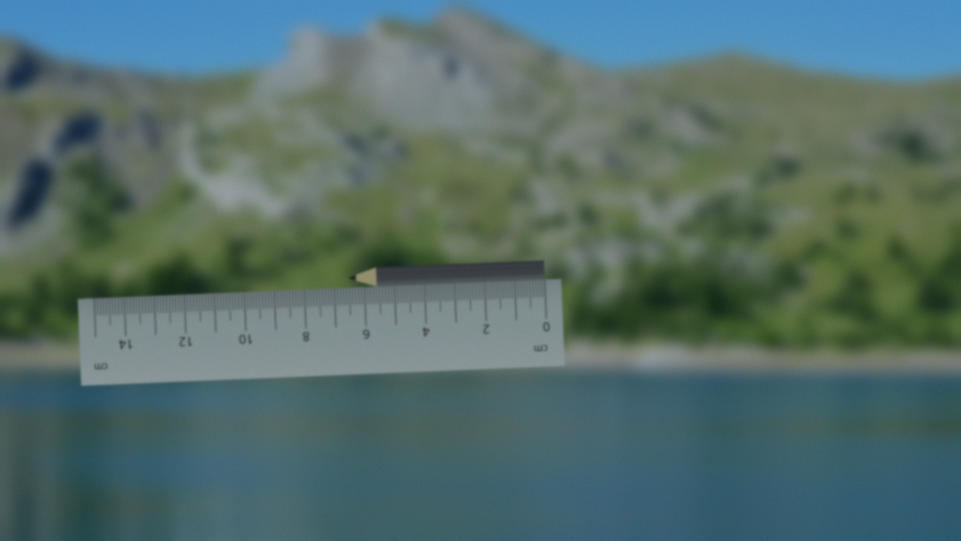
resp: 6.5,cm
